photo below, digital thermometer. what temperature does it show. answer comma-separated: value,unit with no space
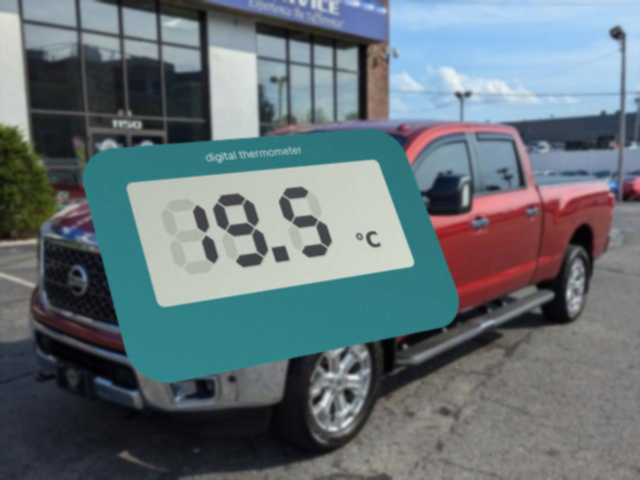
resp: 19.5,°C
